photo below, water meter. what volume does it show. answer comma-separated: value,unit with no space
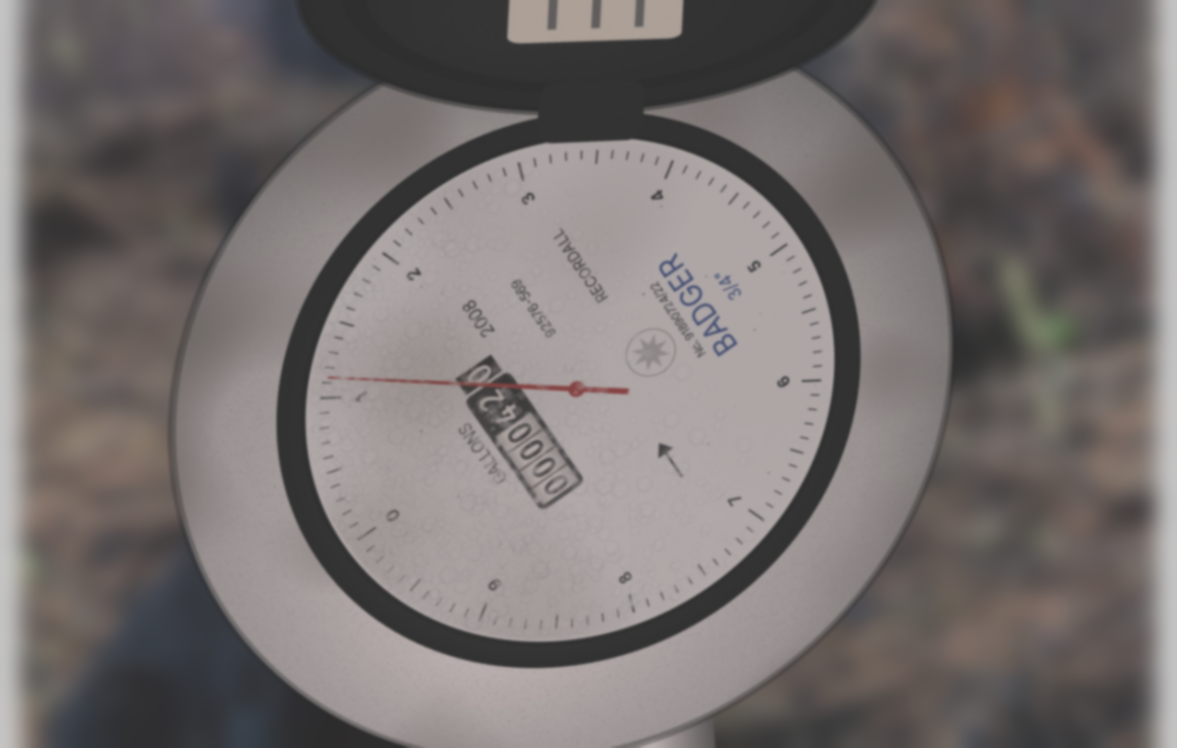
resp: 421.1,gal
